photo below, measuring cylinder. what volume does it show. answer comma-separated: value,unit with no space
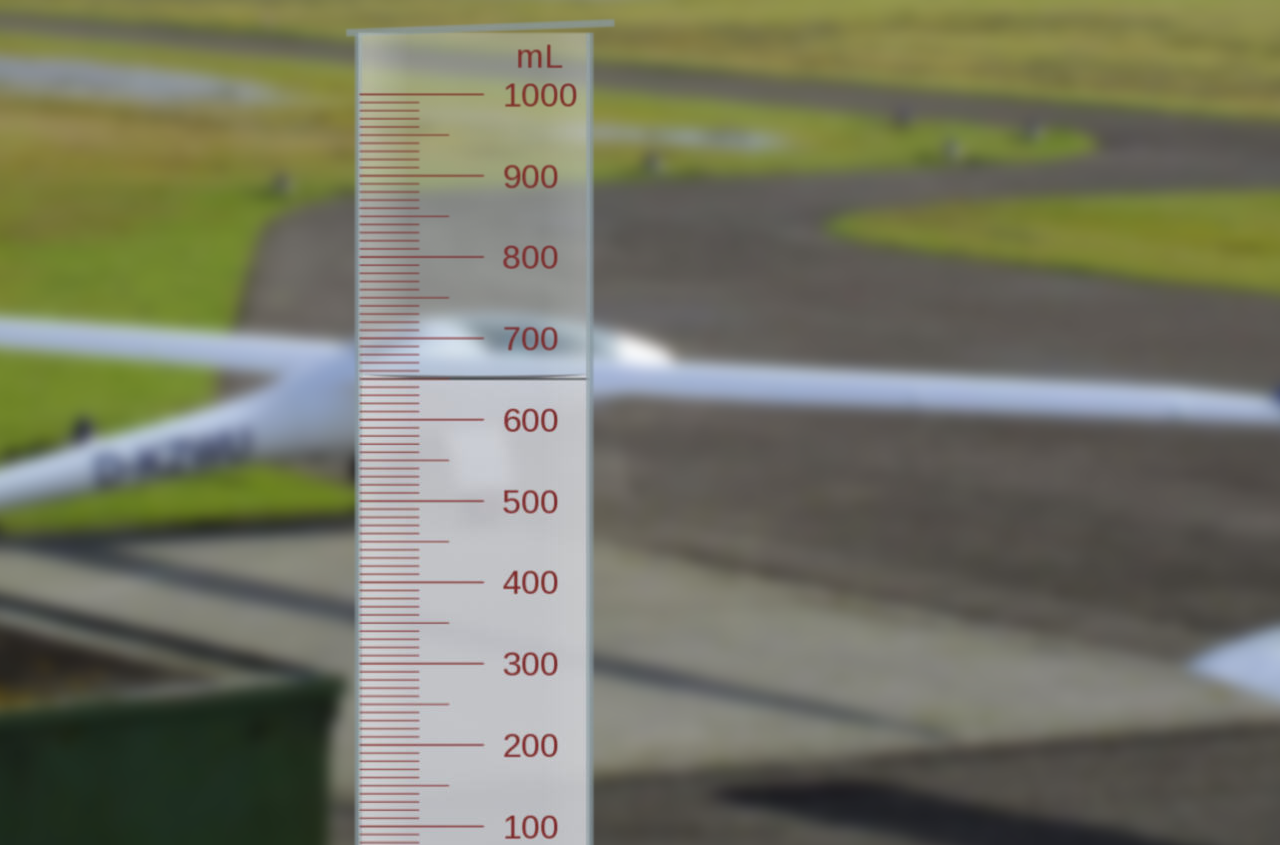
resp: 650,mL
